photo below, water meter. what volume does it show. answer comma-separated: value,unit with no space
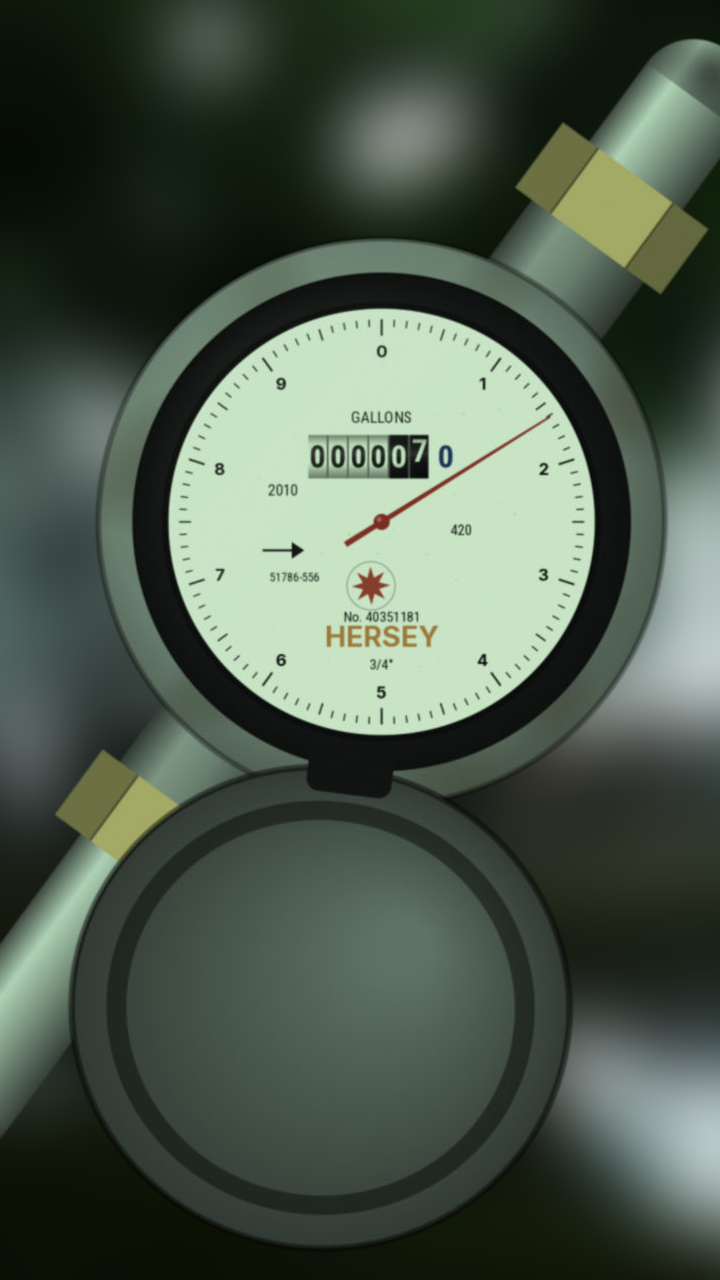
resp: 71.6,gal
